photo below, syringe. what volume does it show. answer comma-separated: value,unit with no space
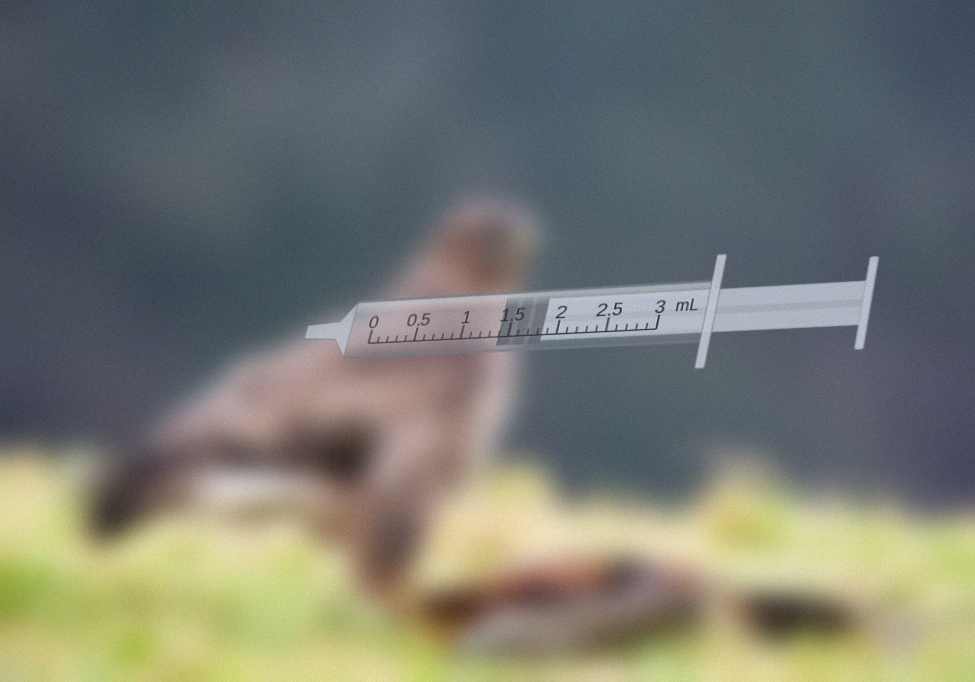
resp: 1.4,mL
